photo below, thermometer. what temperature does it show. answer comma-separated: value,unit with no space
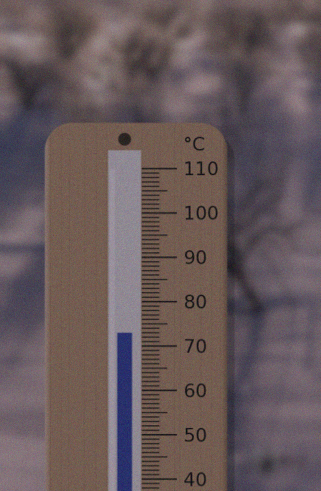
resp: 73,°C
